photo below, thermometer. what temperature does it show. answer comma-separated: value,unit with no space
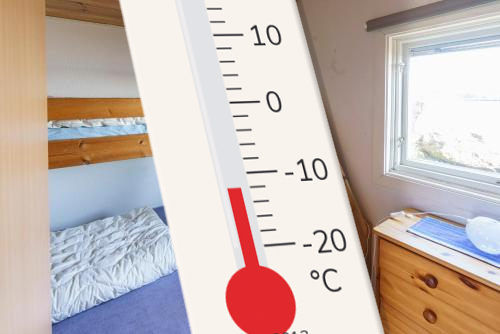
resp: -12,°C
